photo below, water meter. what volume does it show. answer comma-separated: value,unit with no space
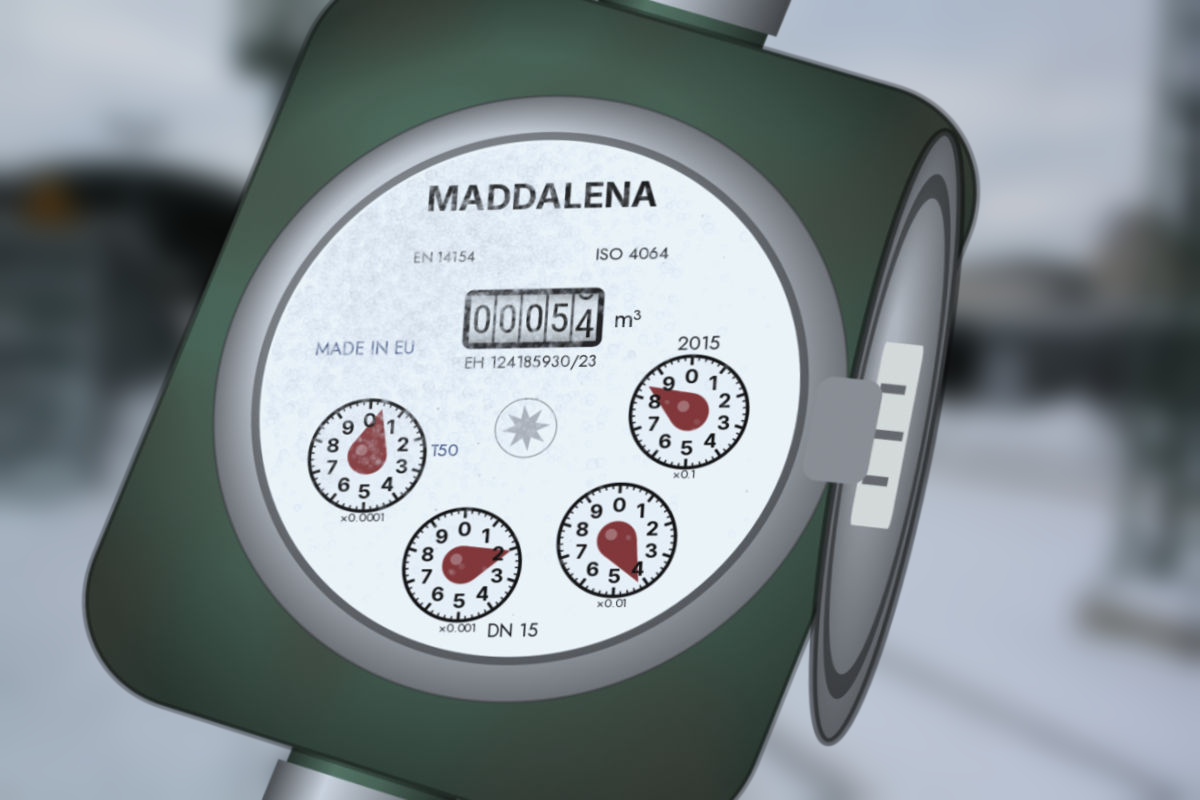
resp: 53.8420,m³
